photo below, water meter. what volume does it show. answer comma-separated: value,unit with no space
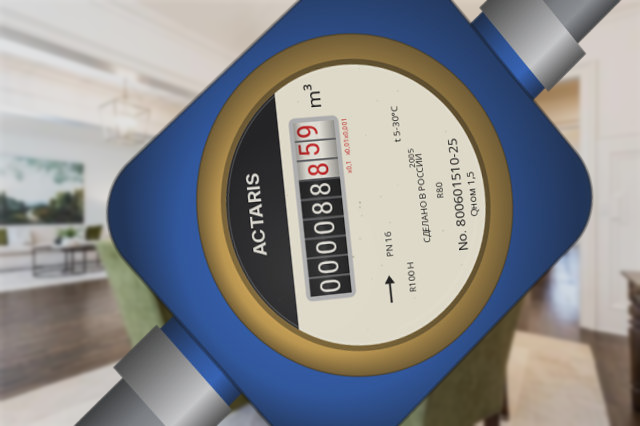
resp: 88.859,m³
